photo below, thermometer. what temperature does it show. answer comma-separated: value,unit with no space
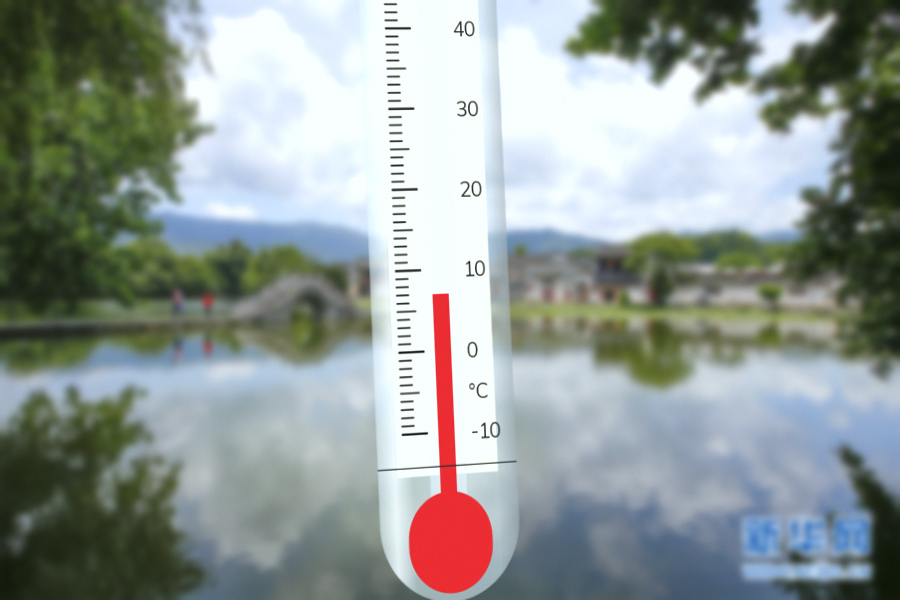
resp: 7,°C
